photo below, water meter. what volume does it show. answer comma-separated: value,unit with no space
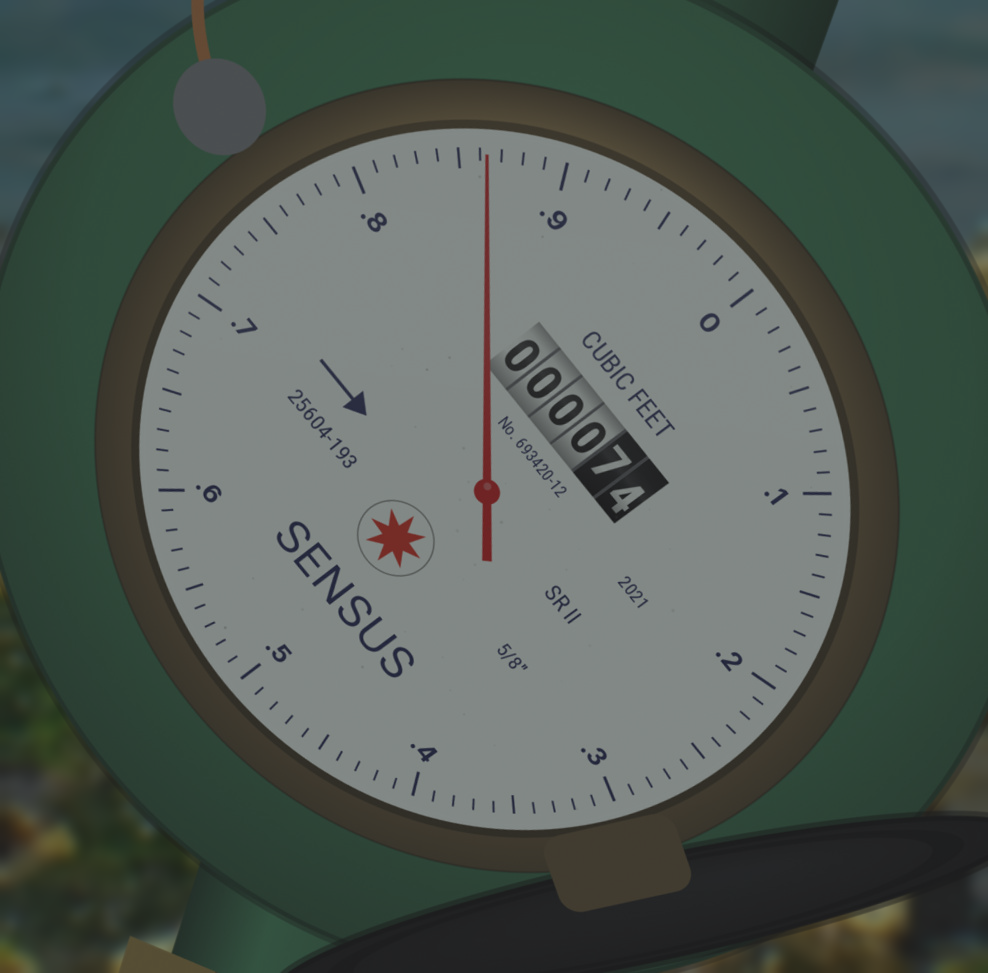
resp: 73.86,ft³
